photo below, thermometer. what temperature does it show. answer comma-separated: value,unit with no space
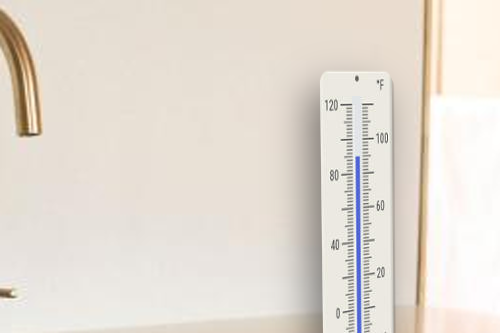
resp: 90,°F
